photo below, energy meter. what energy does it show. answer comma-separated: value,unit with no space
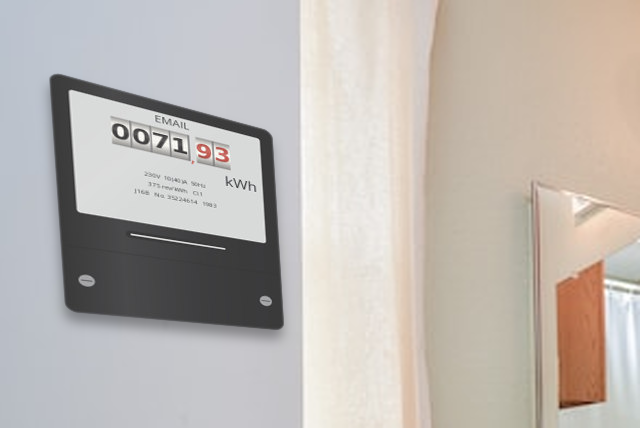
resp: 71.93,kWh
